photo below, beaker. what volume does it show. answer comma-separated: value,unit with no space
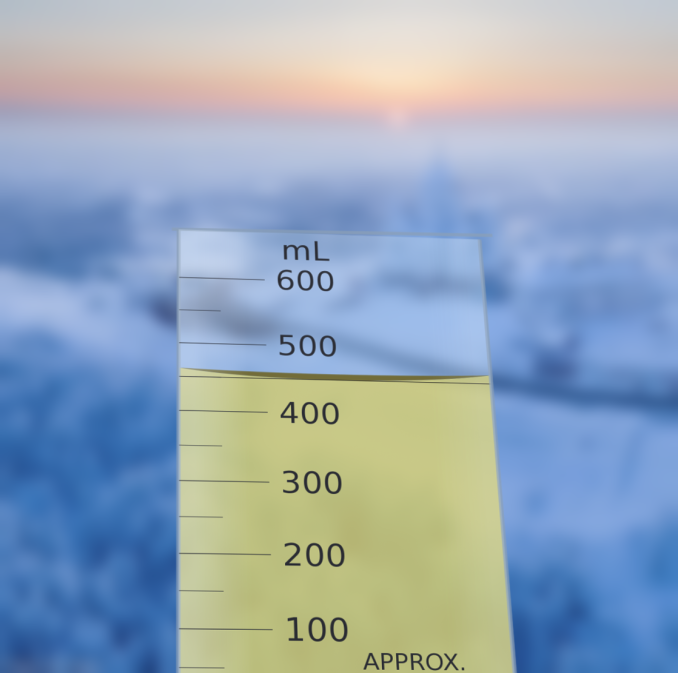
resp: 450,mL
